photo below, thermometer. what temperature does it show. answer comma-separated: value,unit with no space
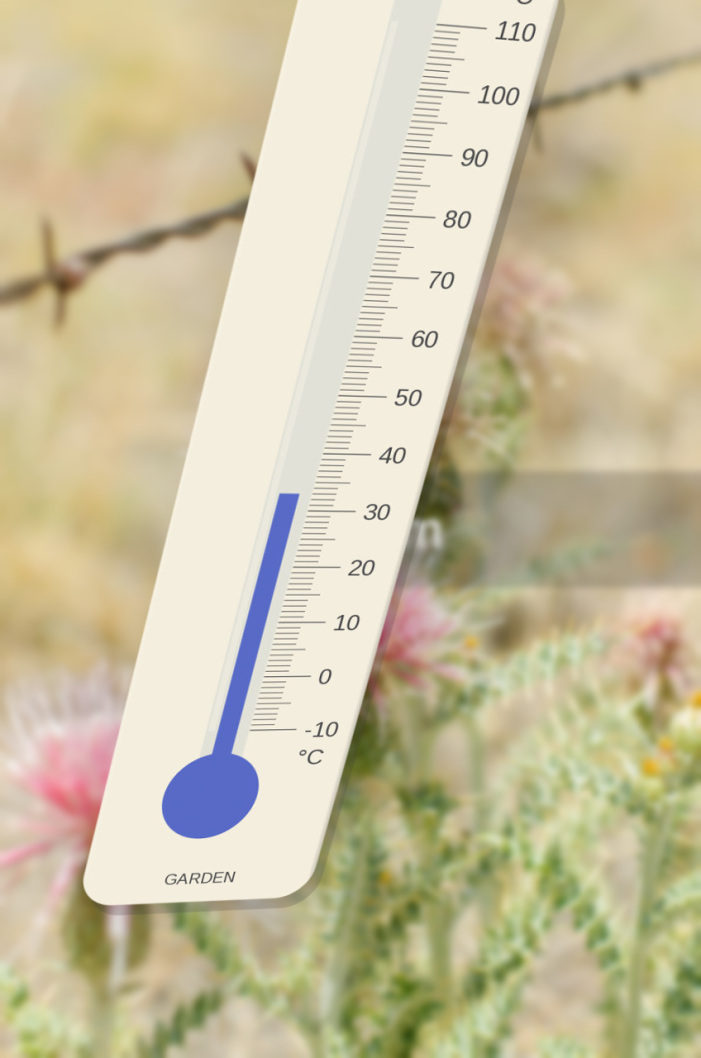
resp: 33,°C
